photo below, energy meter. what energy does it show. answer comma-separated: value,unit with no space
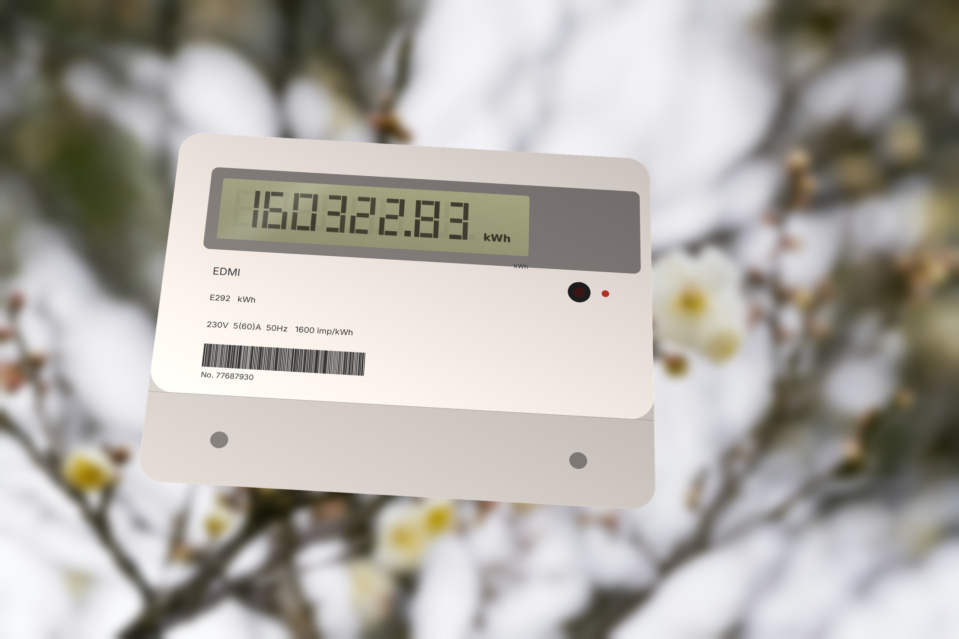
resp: 160322.83,kWh
